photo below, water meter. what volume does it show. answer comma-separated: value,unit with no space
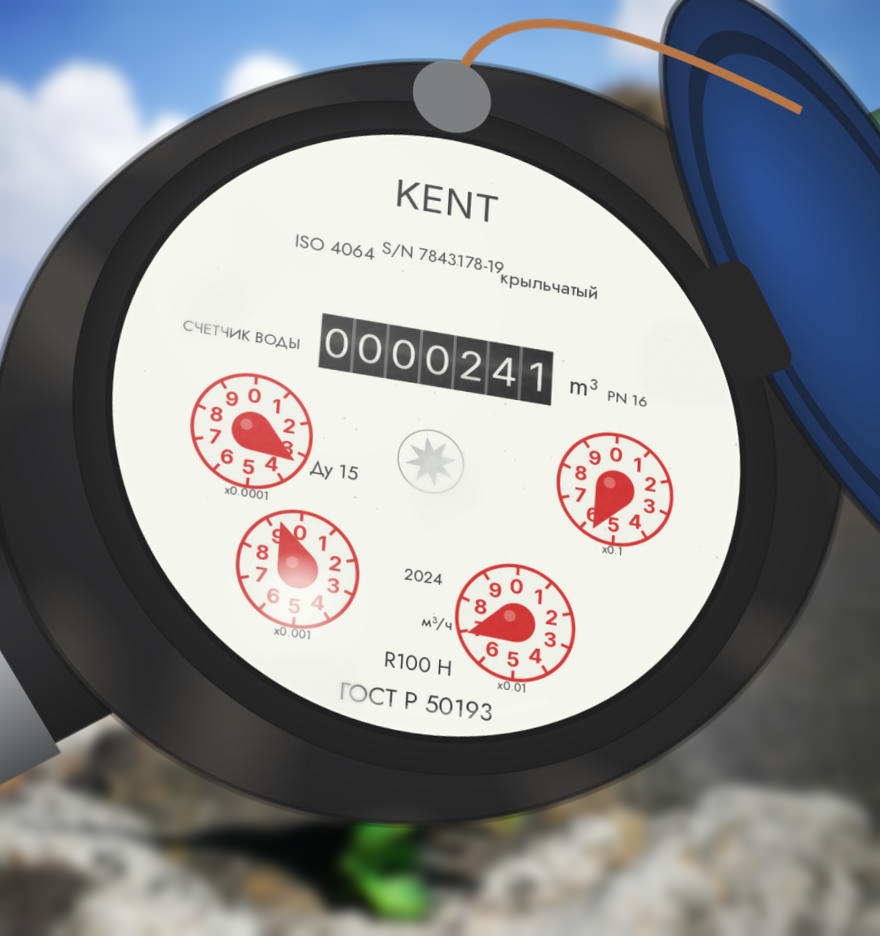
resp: 241.5693,m³
